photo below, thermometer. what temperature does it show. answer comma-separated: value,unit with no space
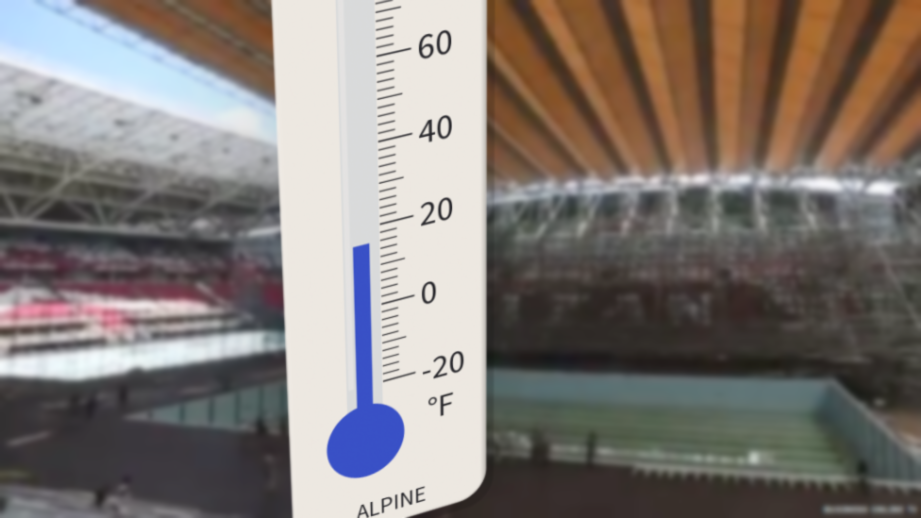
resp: 16,°F
